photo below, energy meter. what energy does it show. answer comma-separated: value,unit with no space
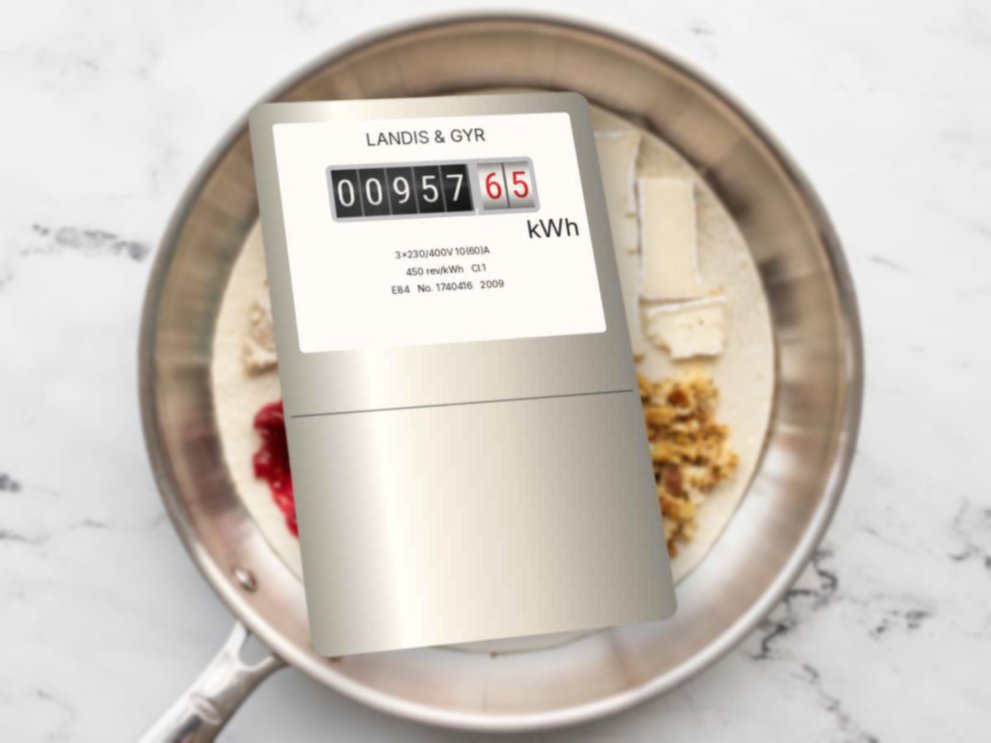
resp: 957.65,kWh
